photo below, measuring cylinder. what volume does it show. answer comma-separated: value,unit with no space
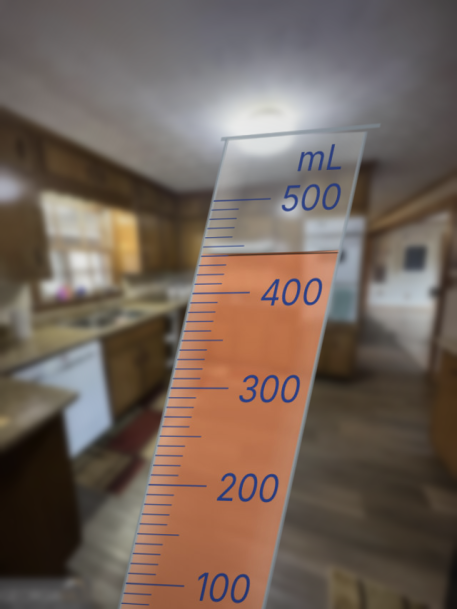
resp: 440,mL
